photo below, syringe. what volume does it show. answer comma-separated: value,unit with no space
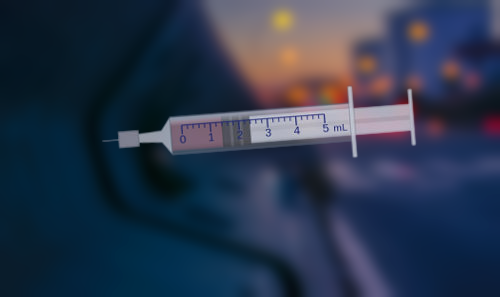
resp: 1.4,mL
